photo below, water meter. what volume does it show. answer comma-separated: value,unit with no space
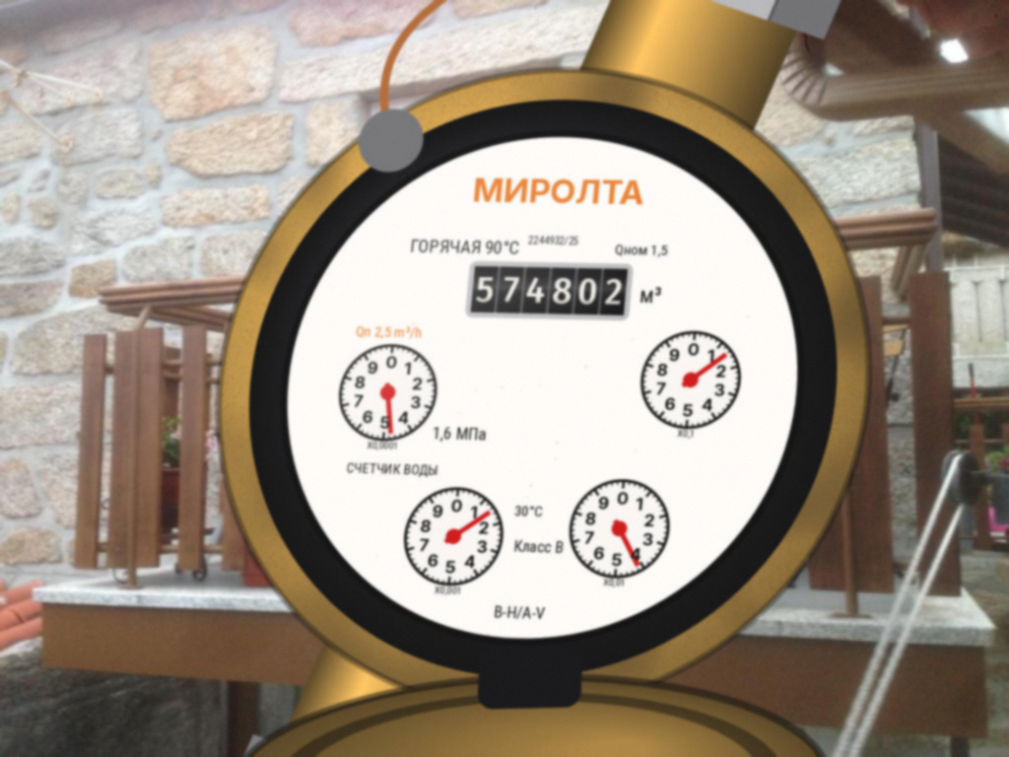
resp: 574802.1414,m³
